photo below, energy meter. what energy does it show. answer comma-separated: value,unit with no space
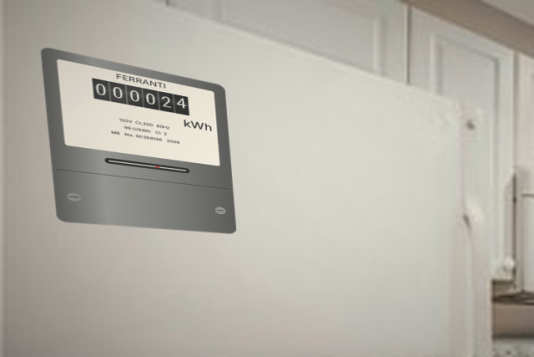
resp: 24,kWh
